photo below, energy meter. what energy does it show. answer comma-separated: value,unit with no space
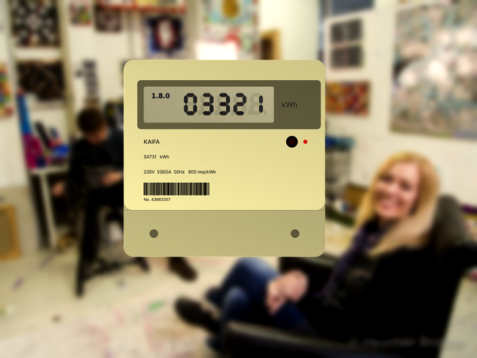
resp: 3321,kWh
